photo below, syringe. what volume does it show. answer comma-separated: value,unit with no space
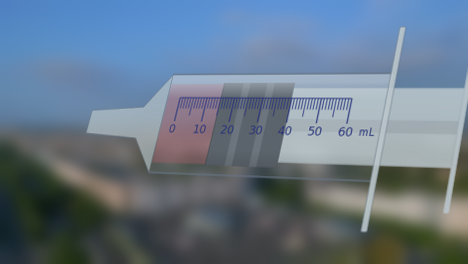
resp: 15,mL
